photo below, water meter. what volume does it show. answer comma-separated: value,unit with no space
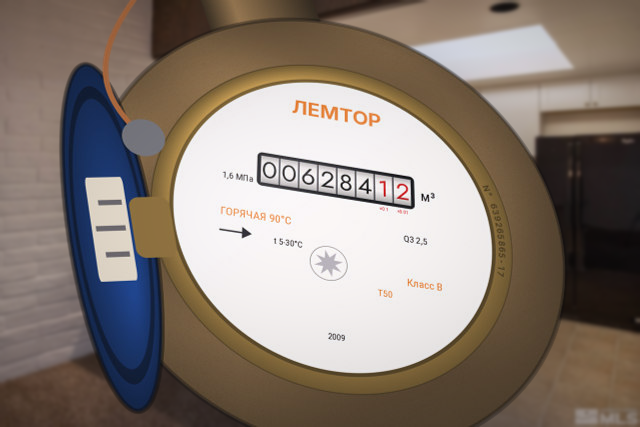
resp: 6284.12,m³
